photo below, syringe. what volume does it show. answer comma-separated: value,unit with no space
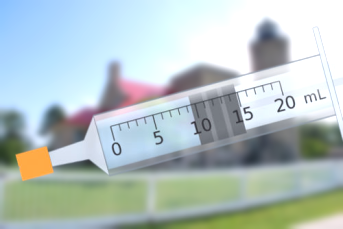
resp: 9.5,mL
